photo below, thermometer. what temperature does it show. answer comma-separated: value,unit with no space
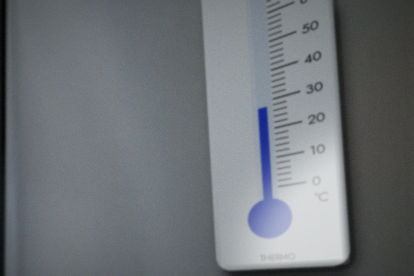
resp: 28,°C
